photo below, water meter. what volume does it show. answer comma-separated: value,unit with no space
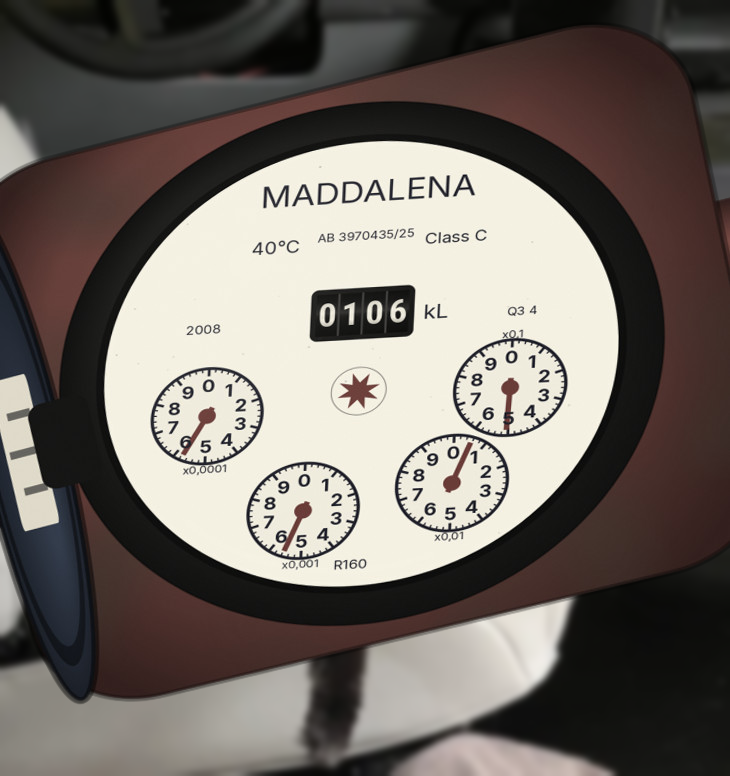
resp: 106.5055,kL
